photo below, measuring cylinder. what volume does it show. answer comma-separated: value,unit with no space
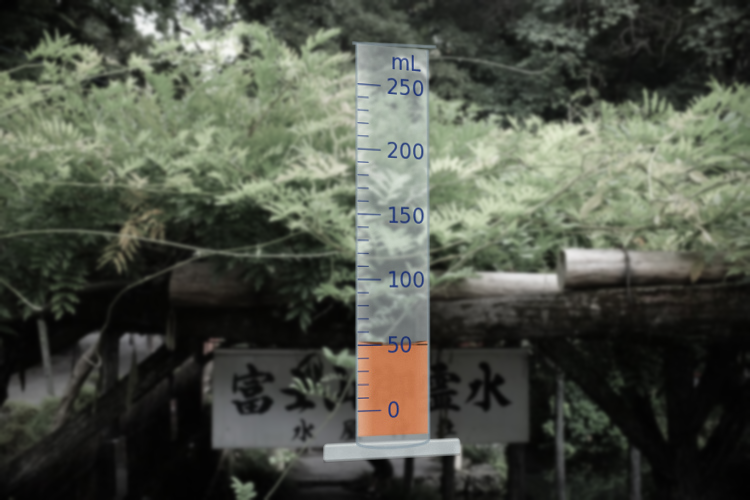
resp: 50,mL
